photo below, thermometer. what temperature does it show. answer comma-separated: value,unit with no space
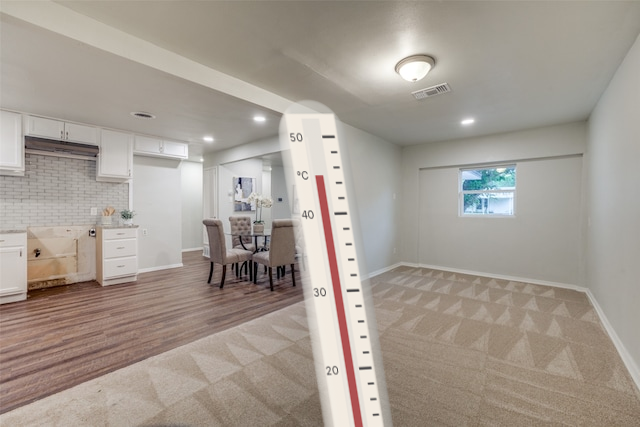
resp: 45,°C
